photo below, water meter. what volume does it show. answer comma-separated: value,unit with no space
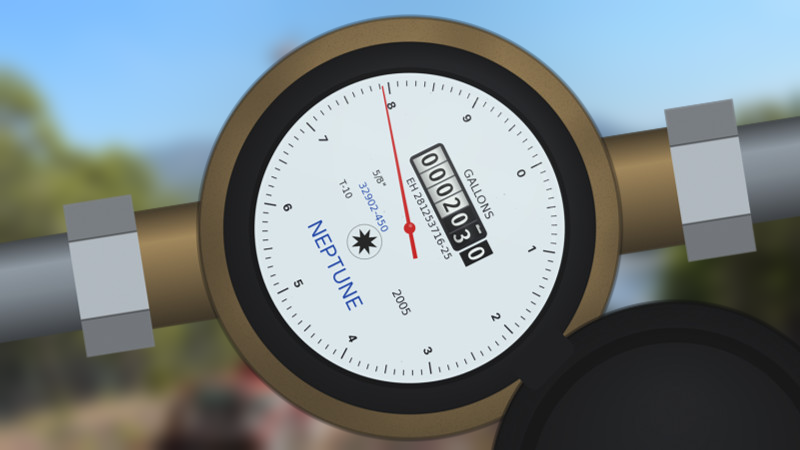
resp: 2027.9,gal
